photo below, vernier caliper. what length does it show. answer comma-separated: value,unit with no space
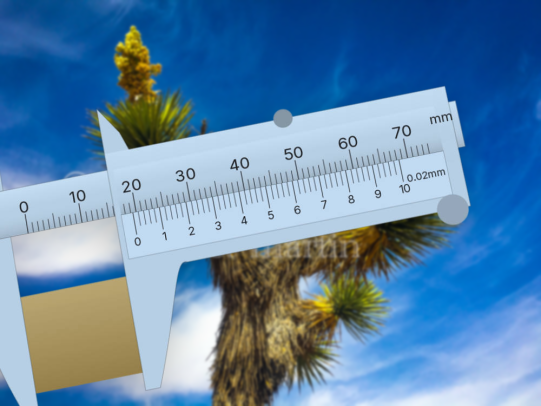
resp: 19.4,mm
